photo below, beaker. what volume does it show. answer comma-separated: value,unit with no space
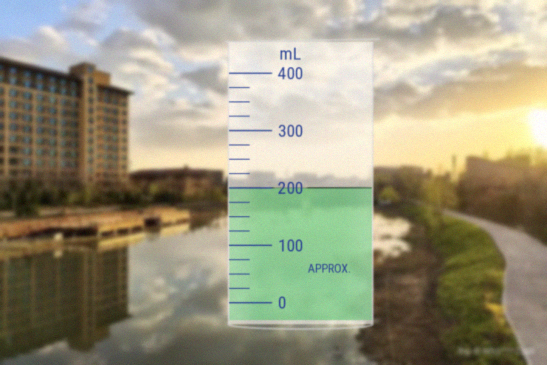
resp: 200,mL
